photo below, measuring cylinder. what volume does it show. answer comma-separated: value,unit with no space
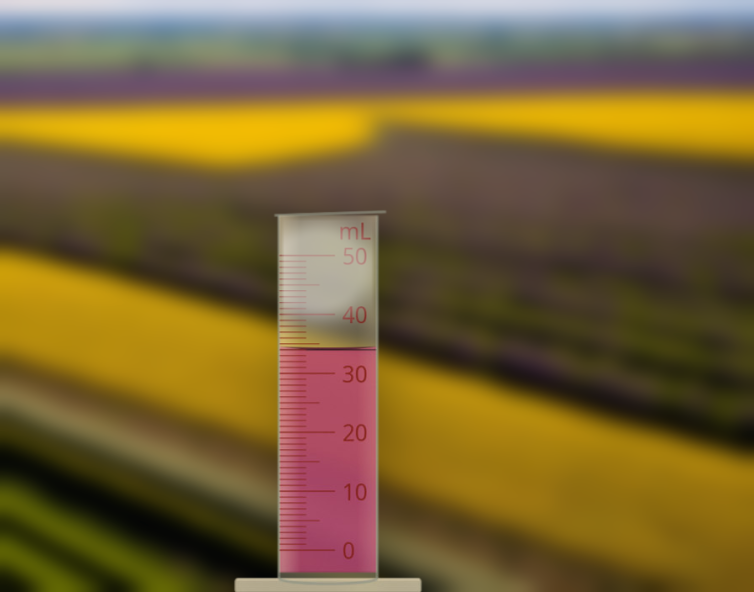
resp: 34,mL
